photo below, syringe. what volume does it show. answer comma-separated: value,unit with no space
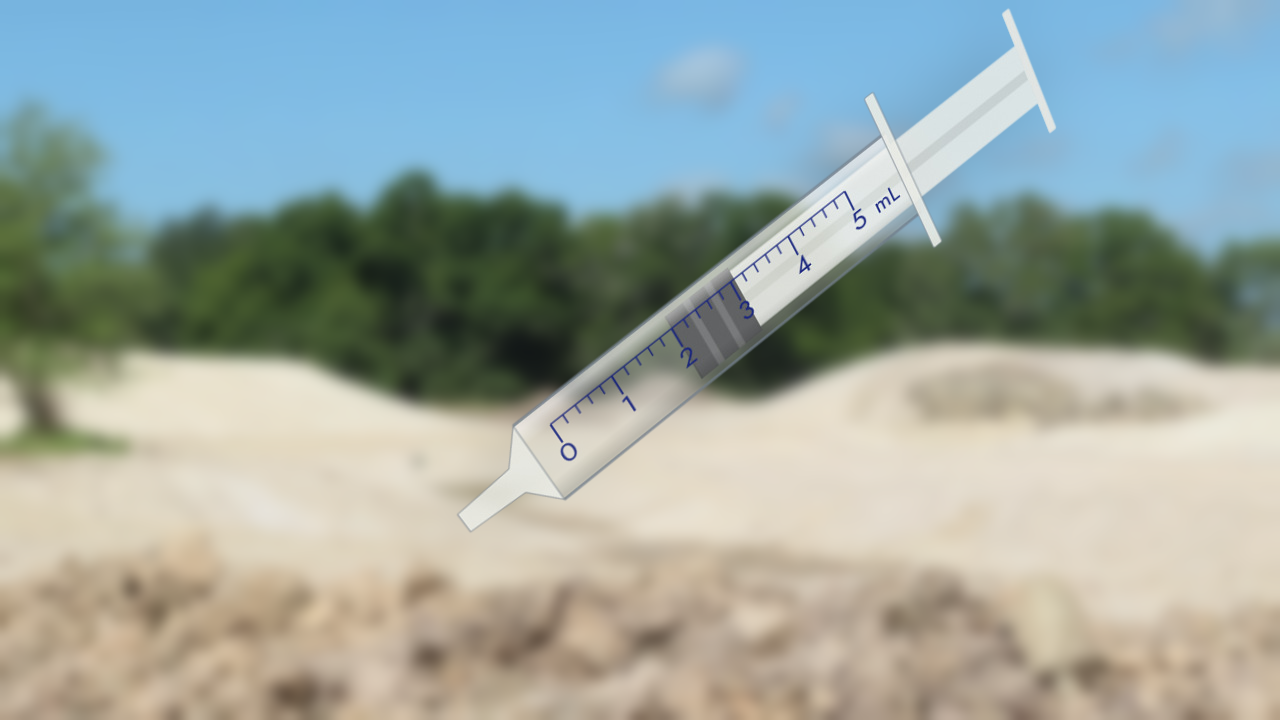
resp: 2,mL
